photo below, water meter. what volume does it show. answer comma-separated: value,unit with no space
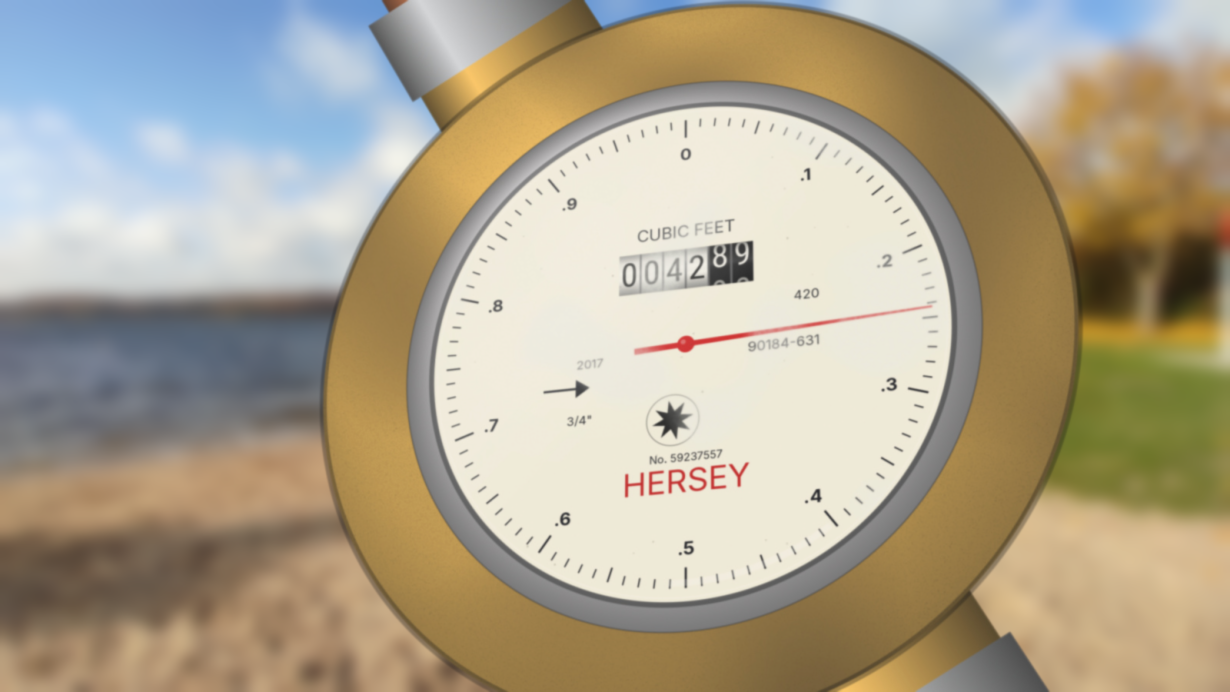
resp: 4289.24,ft³
